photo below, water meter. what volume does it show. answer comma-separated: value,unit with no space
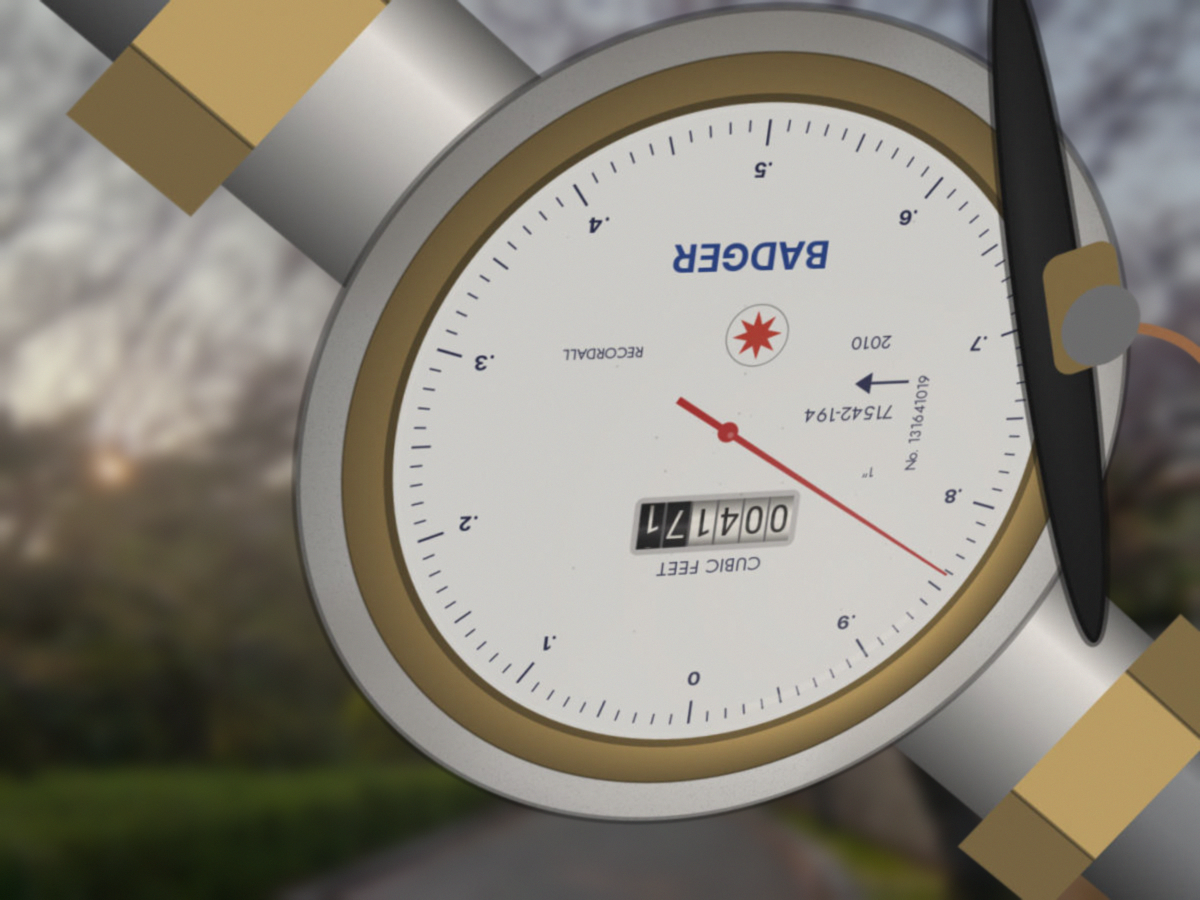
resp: 4170.84,ft³
